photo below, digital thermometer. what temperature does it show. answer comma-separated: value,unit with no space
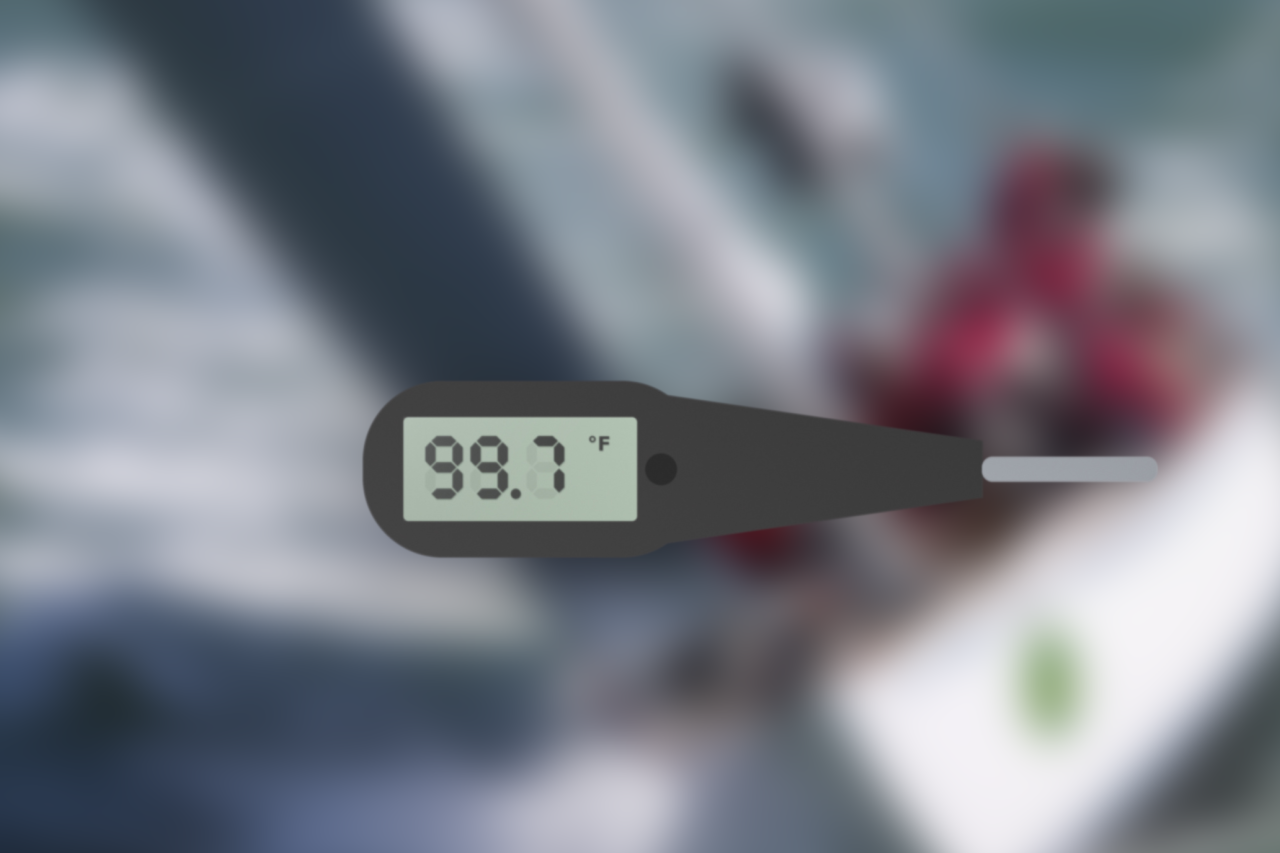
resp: 99.7,°F
